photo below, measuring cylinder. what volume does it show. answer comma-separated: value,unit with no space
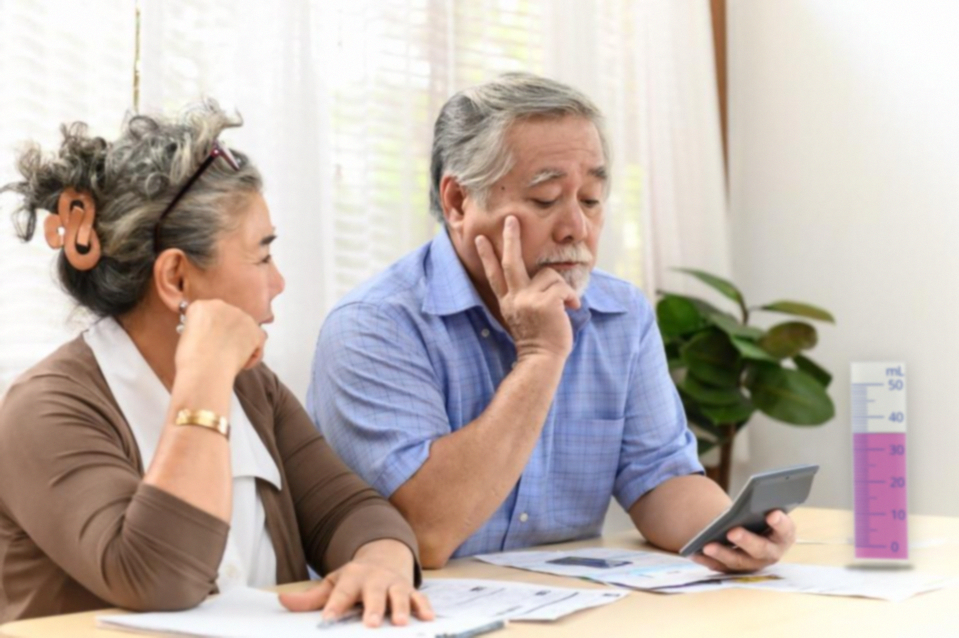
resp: 35,mL
